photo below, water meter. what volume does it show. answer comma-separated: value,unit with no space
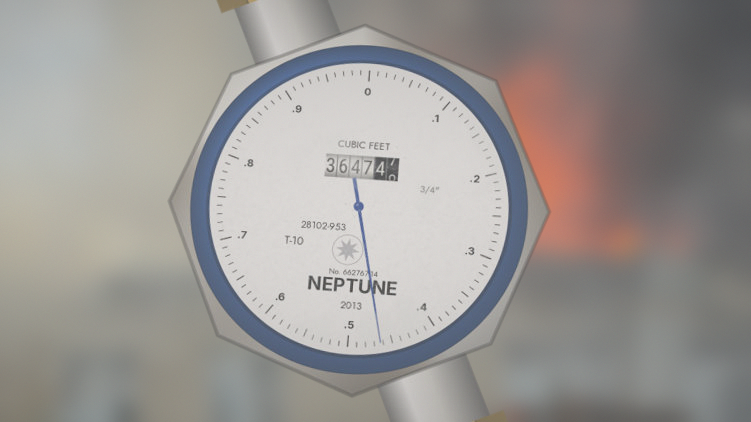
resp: 364747.46,ft³
